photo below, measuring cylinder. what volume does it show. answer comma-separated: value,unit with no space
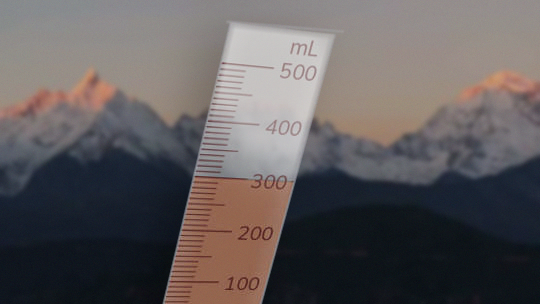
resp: 300,mL
